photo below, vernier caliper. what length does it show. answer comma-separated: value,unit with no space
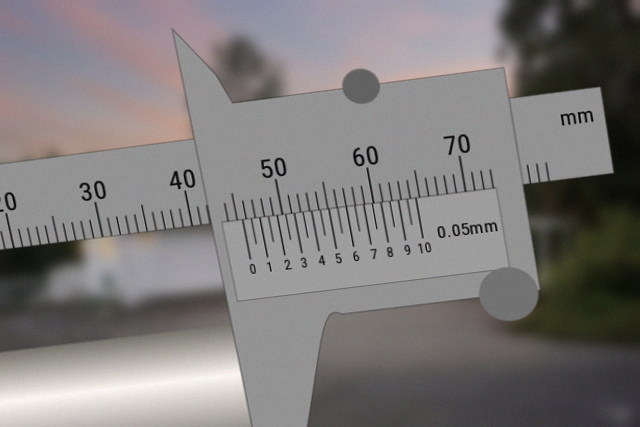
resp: 45.6,mm
